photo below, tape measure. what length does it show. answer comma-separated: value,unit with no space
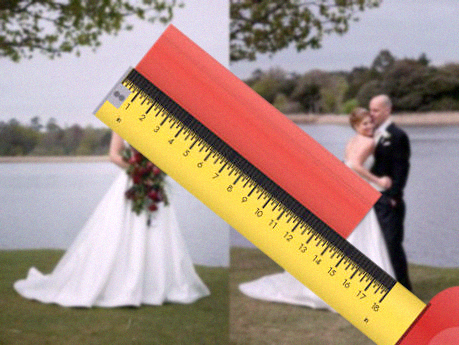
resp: 14.5,in
